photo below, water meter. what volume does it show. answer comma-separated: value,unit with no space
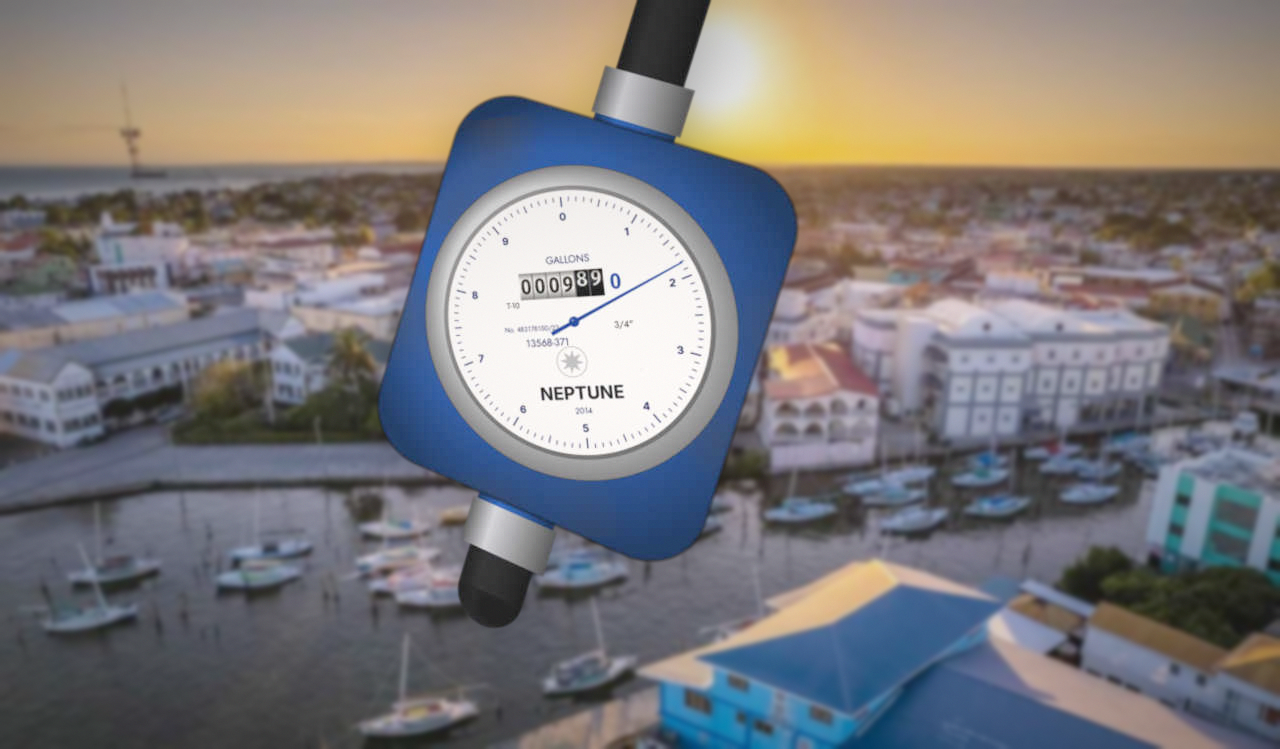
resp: 9891.8,gal
